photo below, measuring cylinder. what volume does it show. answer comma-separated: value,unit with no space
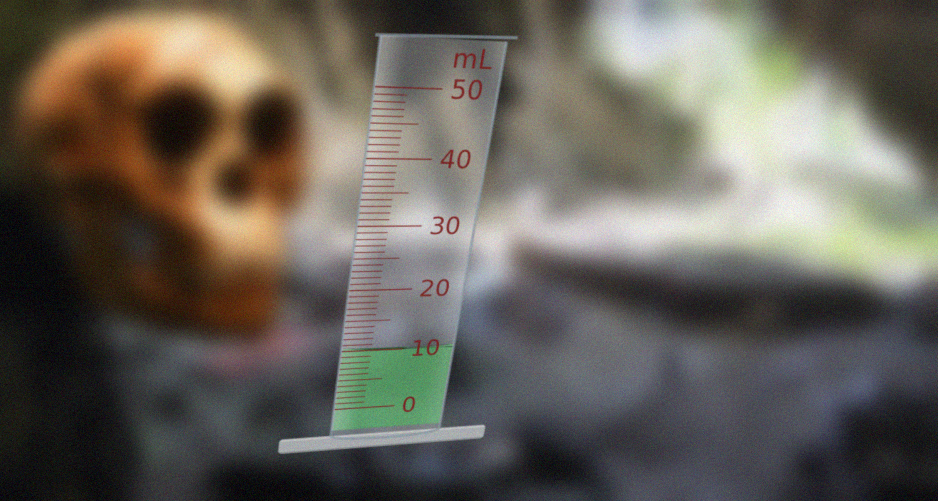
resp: 10,mL
